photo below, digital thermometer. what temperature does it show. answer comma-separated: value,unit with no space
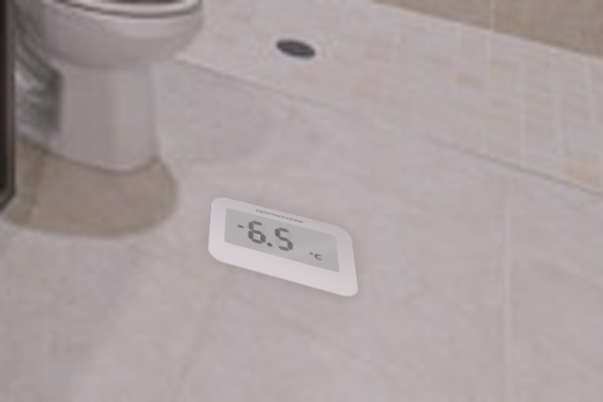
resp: -6.5,°C
